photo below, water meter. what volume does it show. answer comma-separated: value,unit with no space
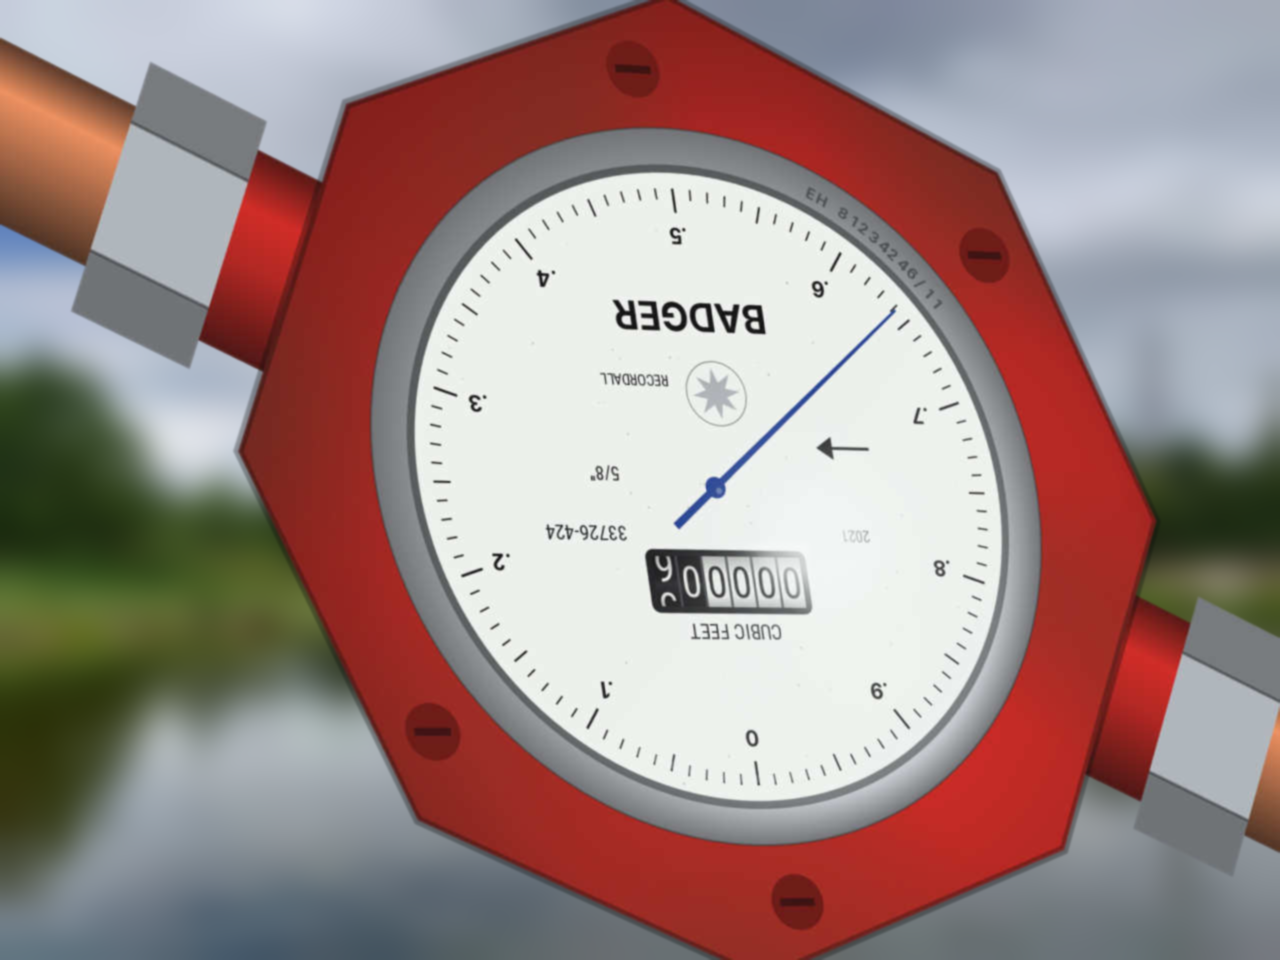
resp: 5.64,ft³
